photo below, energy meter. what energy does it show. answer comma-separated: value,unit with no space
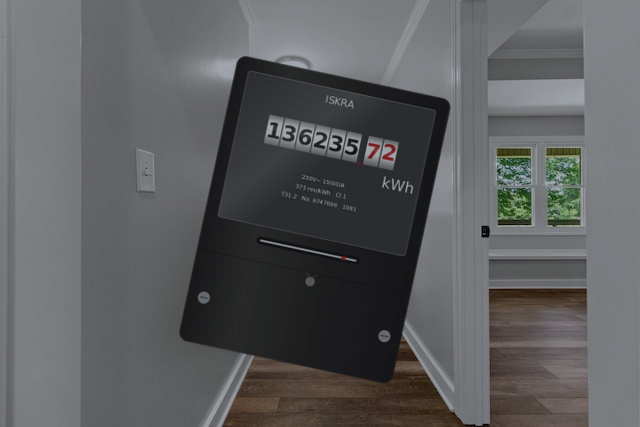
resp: 136235.72,kWh
